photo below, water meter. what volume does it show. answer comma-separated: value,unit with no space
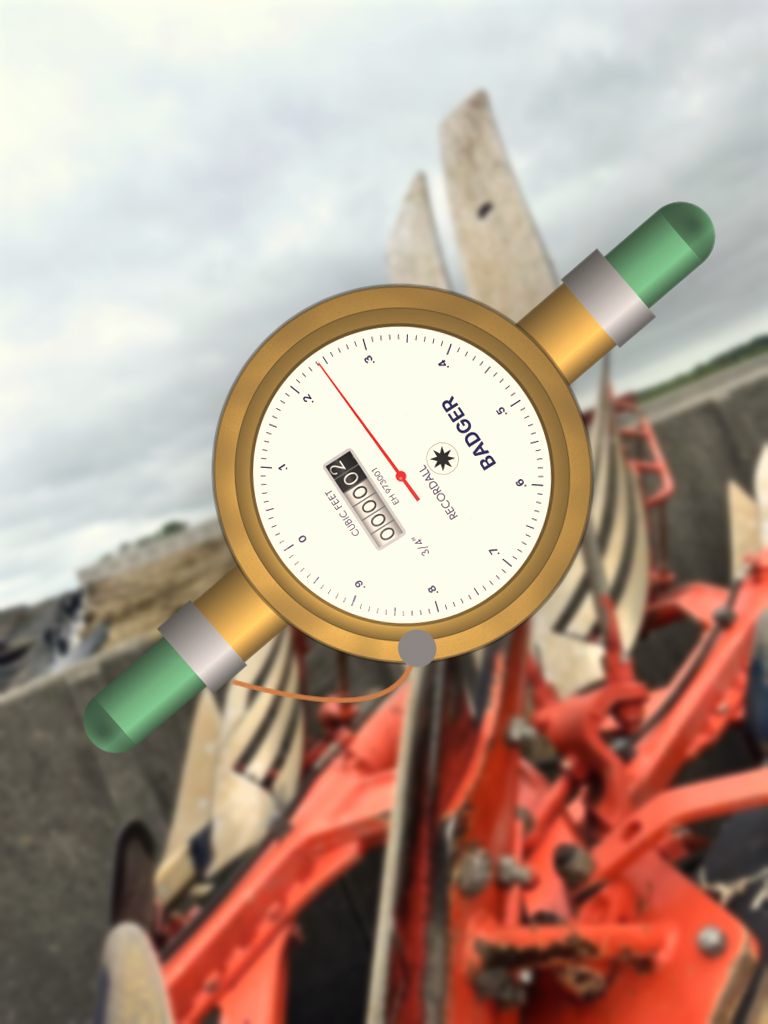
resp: 2.24,ft³
